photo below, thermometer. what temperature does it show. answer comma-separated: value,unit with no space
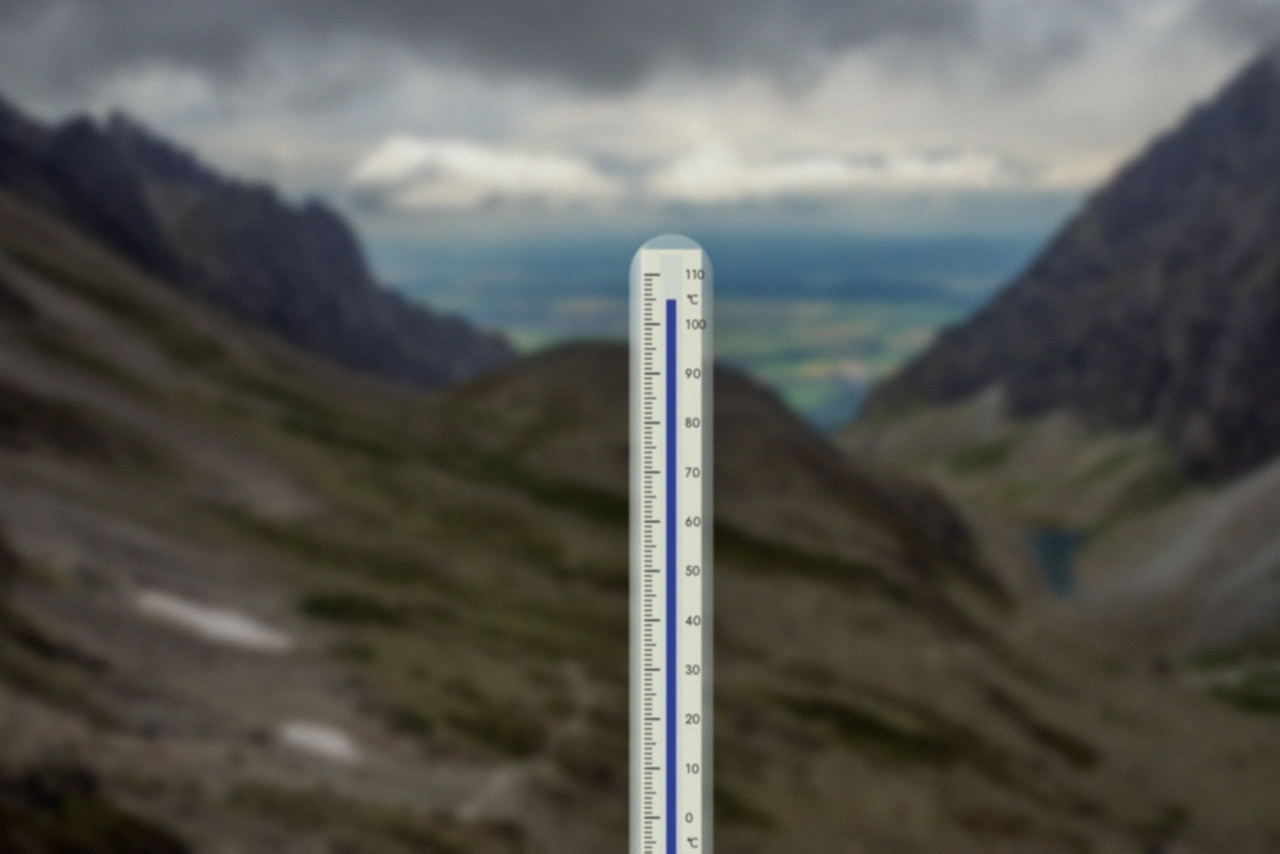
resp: 105,°C
